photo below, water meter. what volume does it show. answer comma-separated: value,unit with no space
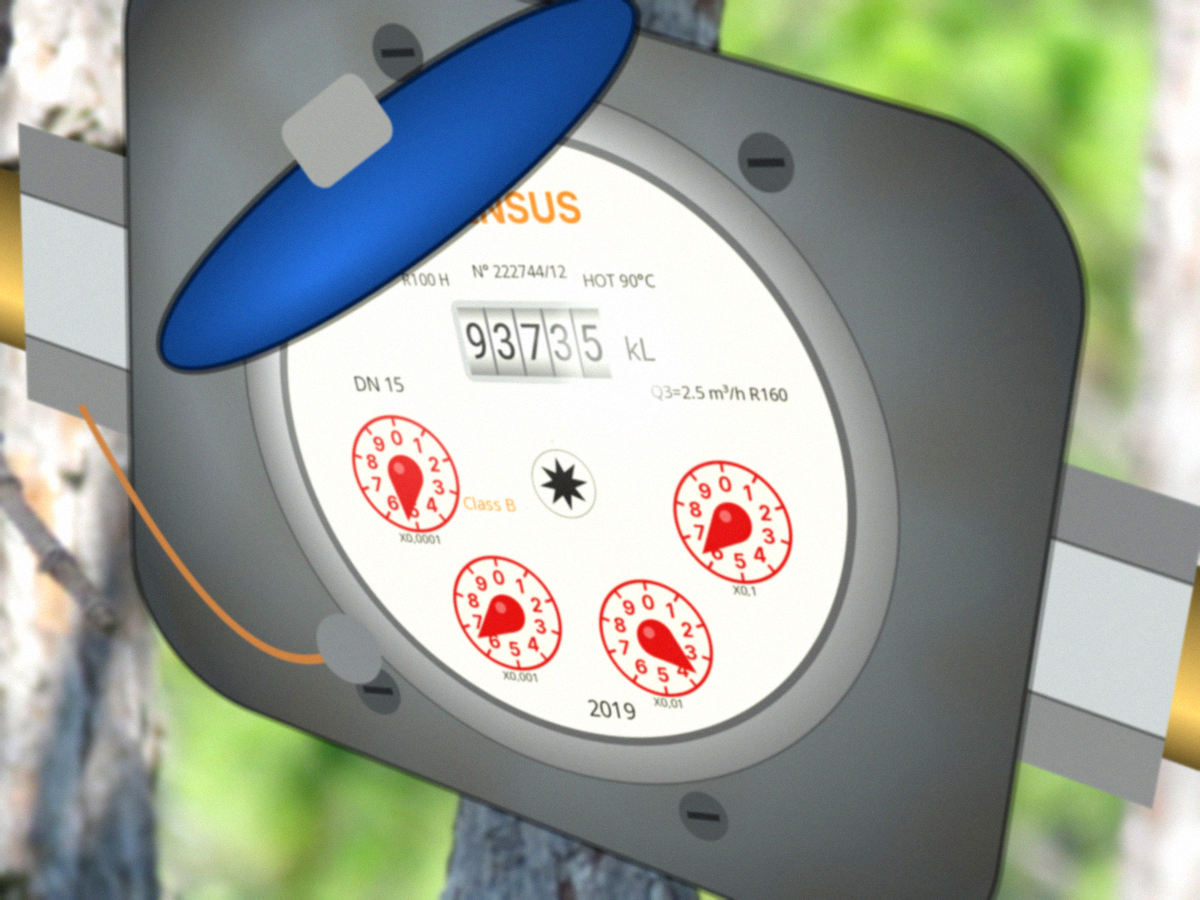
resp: 93735.6365,kL
